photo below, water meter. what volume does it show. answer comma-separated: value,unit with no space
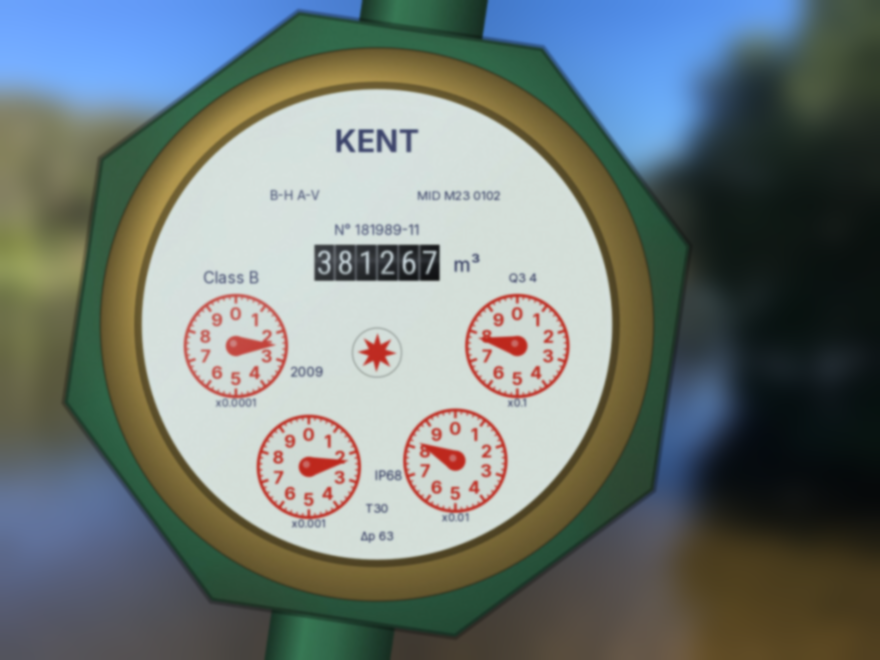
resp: 381267.7822,m³
